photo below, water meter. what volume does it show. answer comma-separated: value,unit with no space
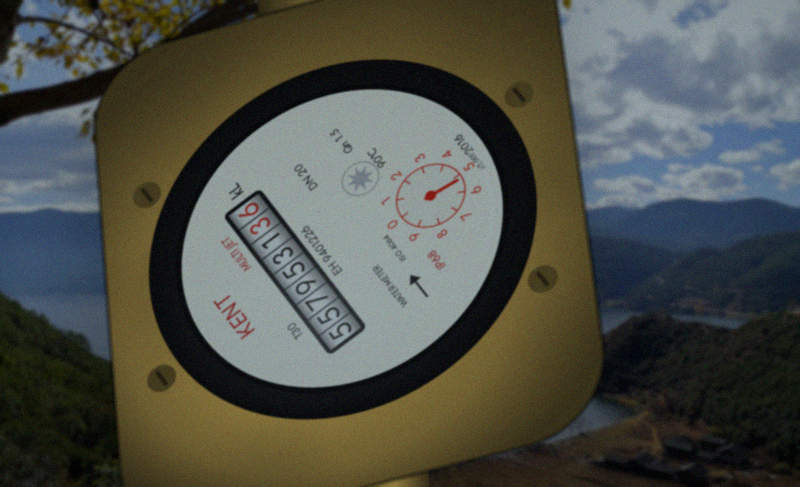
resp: 5579531.365,kL
